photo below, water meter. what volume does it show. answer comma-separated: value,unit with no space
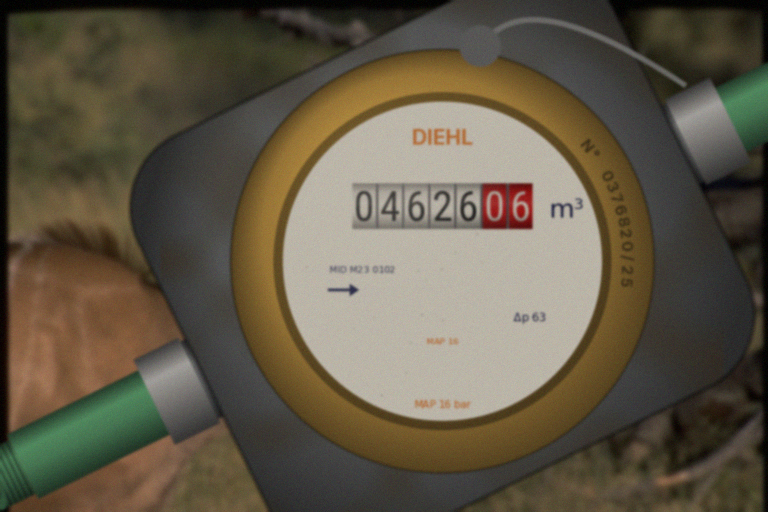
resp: 4626.06,m³
